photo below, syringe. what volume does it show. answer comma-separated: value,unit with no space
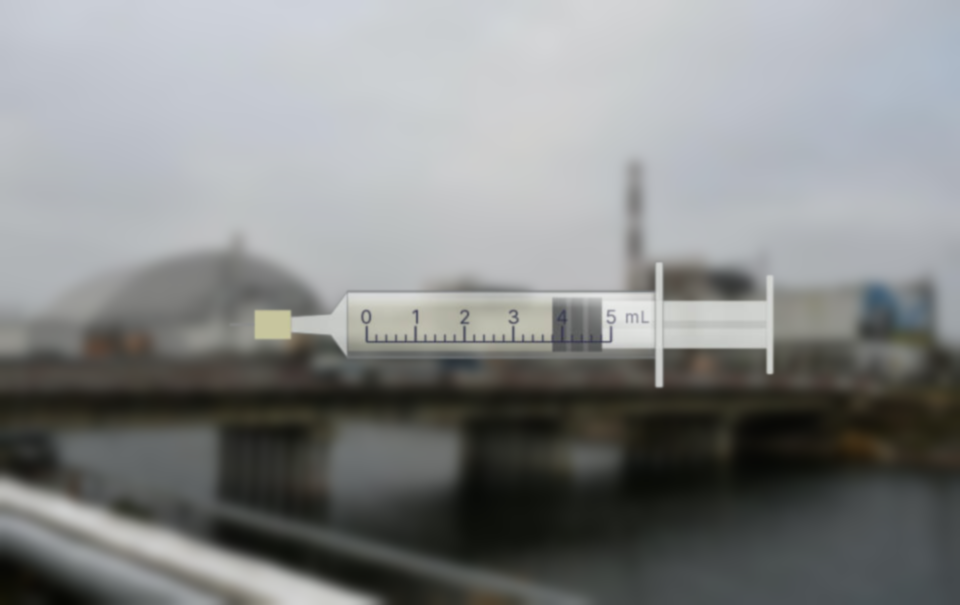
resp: 3.8,mL
